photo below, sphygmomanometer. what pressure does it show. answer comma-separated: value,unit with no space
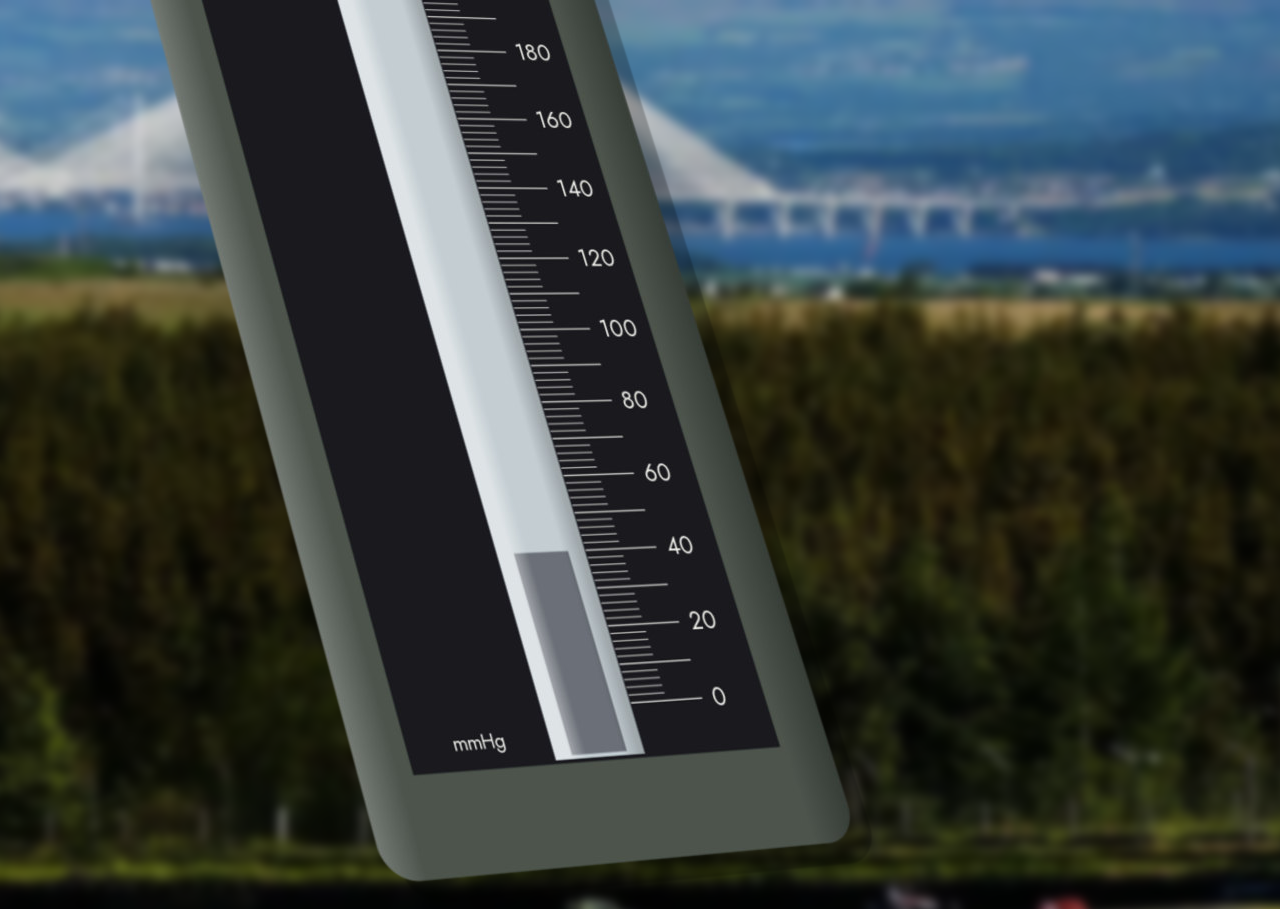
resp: 40,mmHg
